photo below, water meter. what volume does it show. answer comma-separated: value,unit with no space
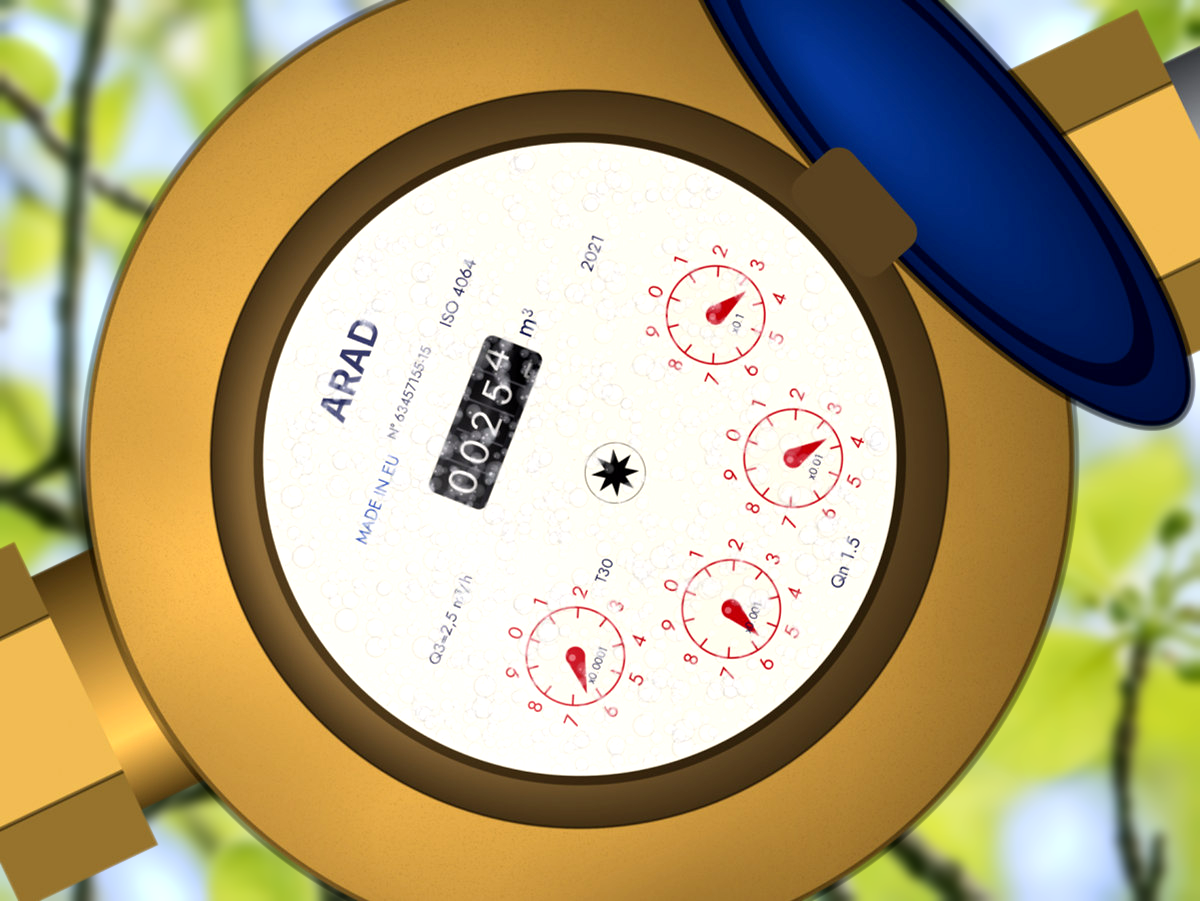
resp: 254.3356,m³
